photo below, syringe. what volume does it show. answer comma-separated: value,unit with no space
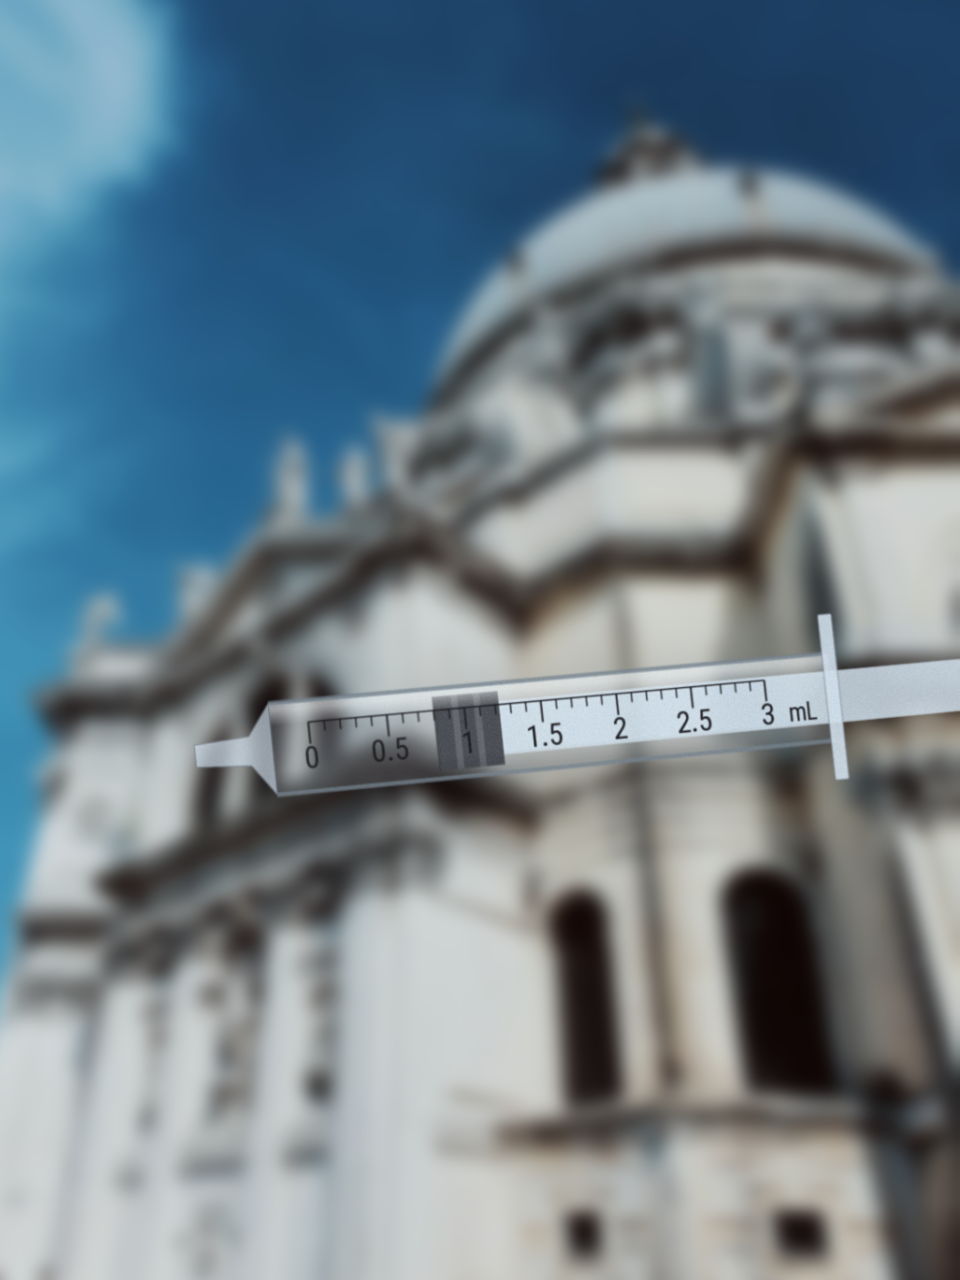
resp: 0.8,mL
